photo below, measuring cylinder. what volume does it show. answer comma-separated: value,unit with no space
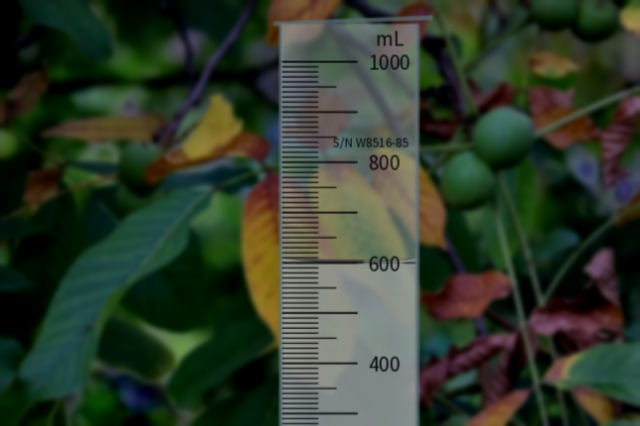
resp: 600,mL
